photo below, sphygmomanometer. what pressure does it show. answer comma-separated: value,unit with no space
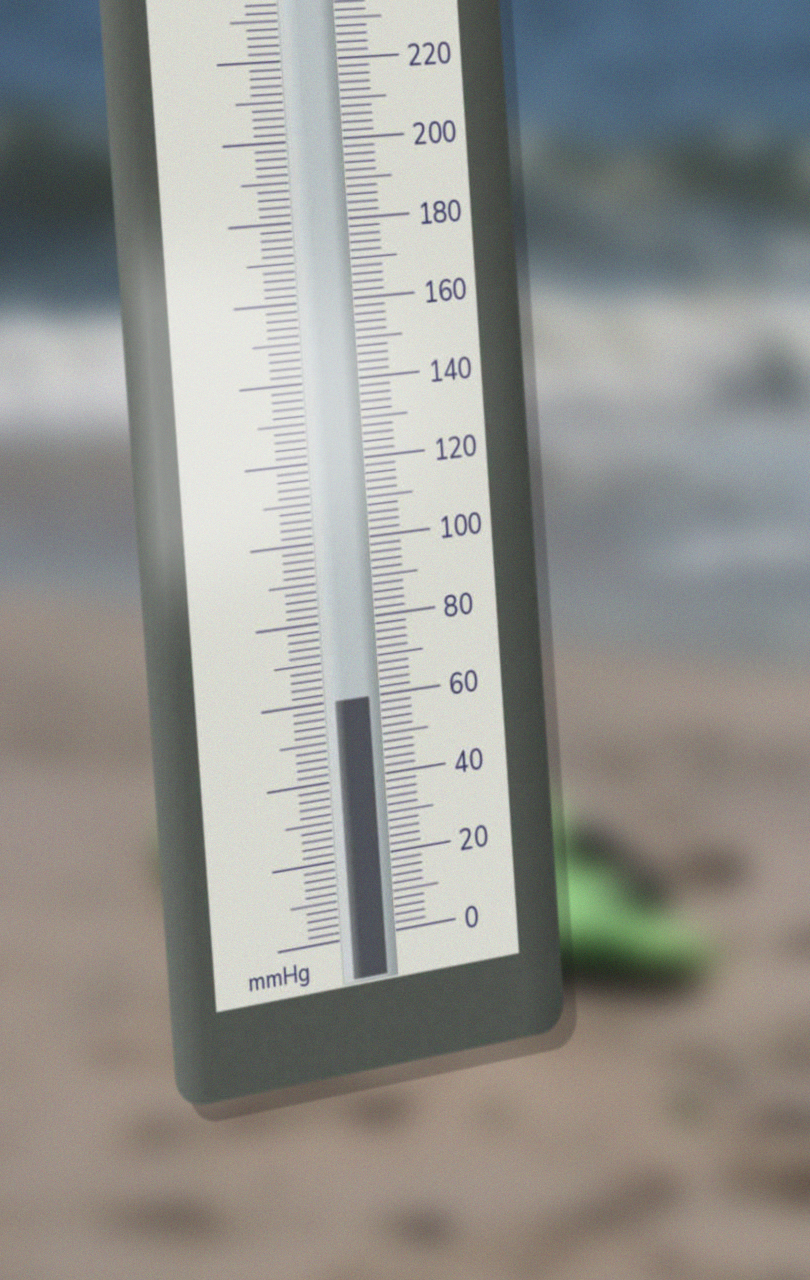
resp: 60,mmHg
